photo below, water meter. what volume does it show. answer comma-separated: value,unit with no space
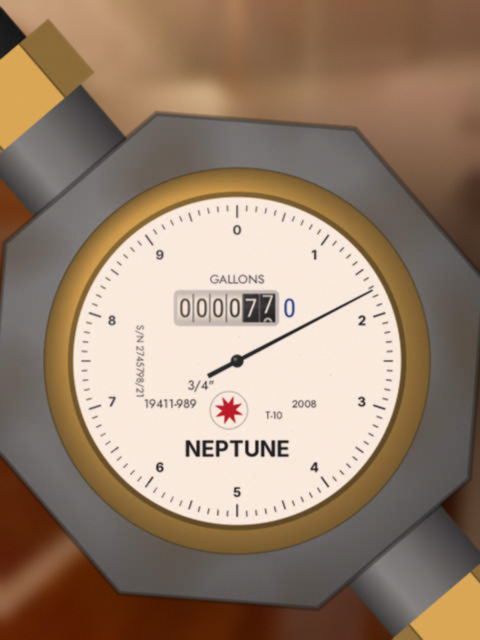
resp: 771.7,gal
